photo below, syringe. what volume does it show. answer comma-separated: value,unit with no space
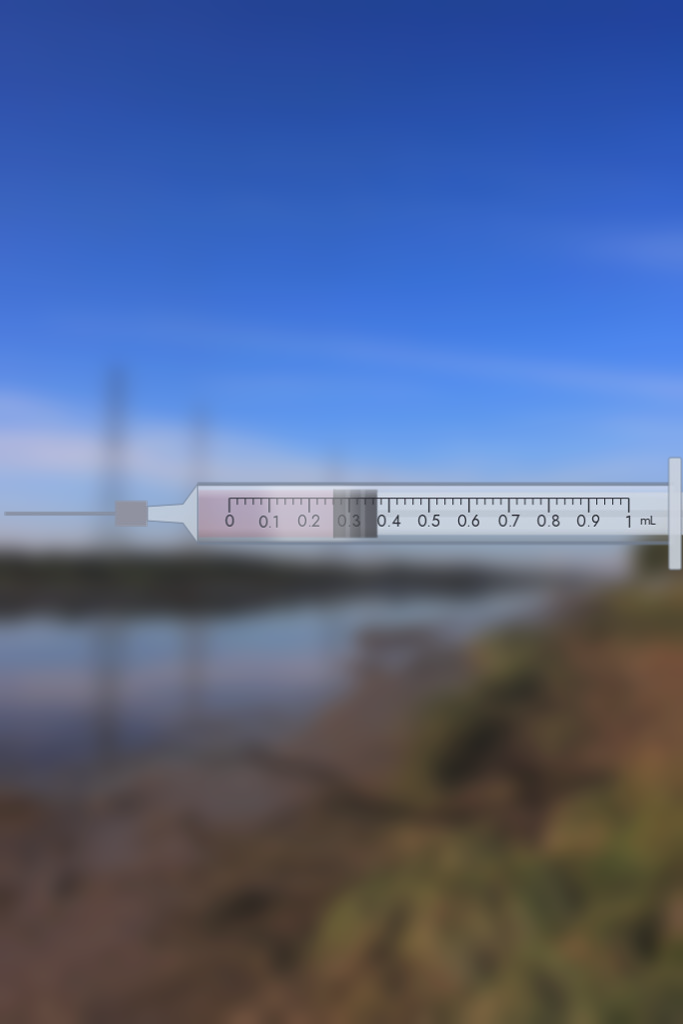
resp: 0.26,mL
